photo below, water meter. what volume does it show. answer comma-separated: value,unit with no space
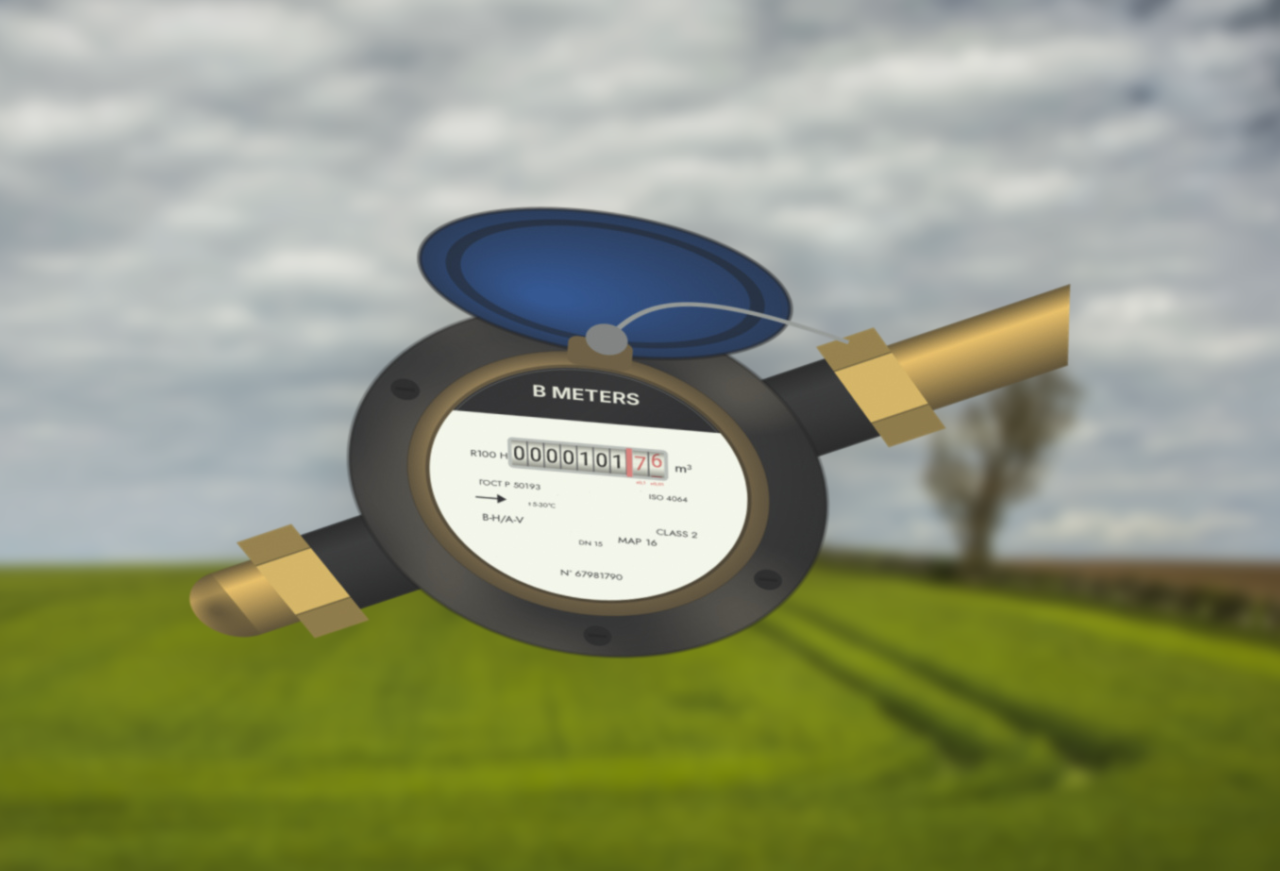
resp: 101.76,m³
